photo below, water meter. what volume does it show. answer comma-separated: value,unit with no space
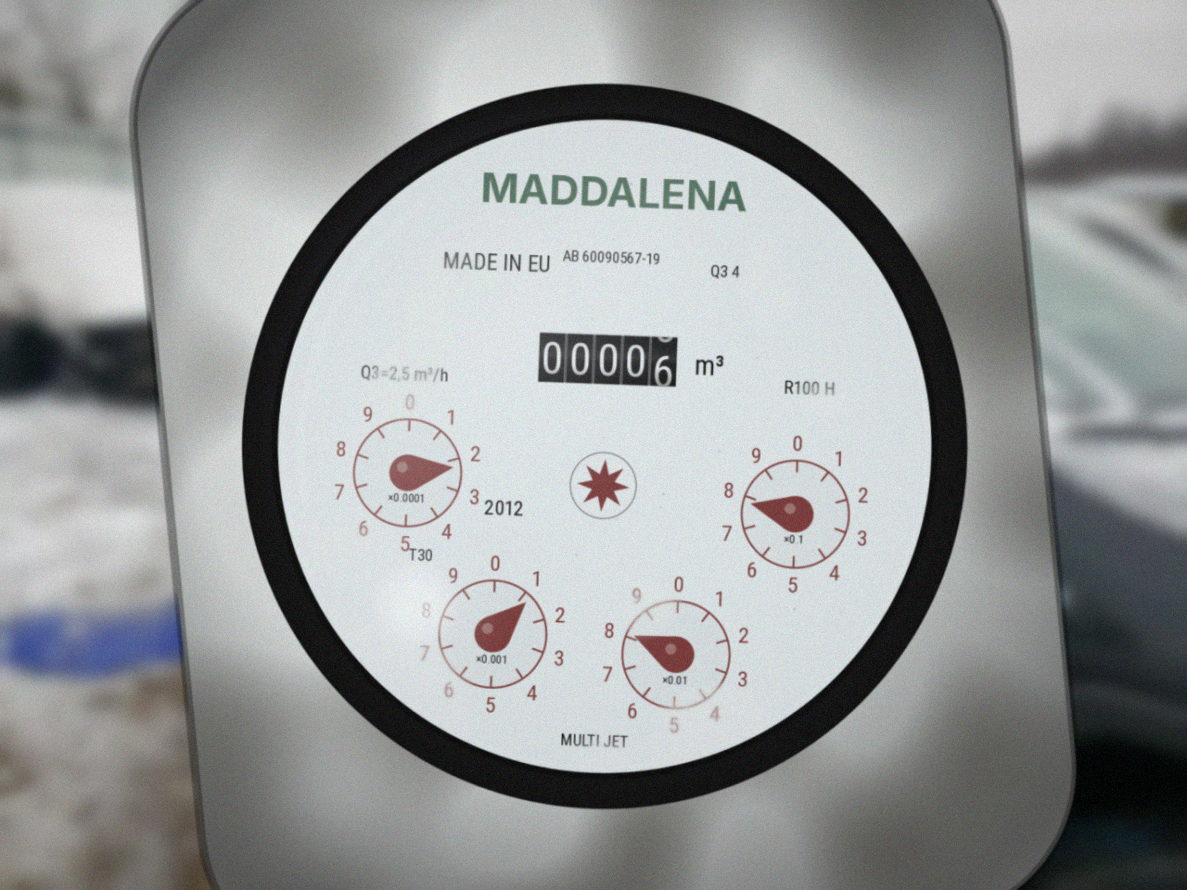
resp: 5.7812,m³
